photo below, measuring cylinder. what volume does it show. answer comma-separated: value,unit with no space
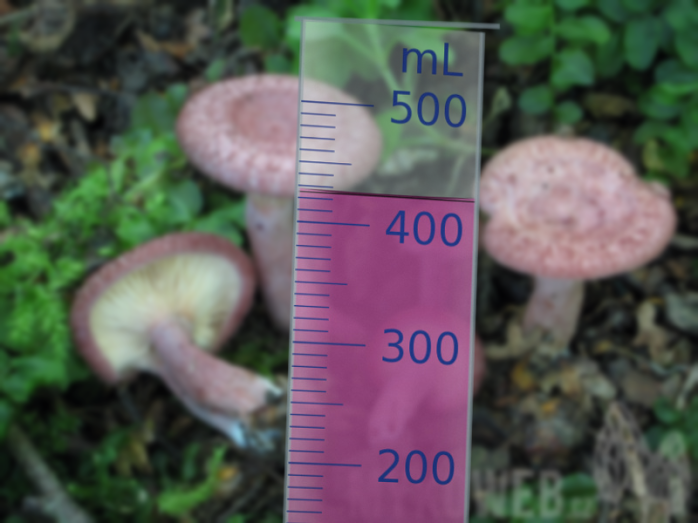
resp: 425,mL
